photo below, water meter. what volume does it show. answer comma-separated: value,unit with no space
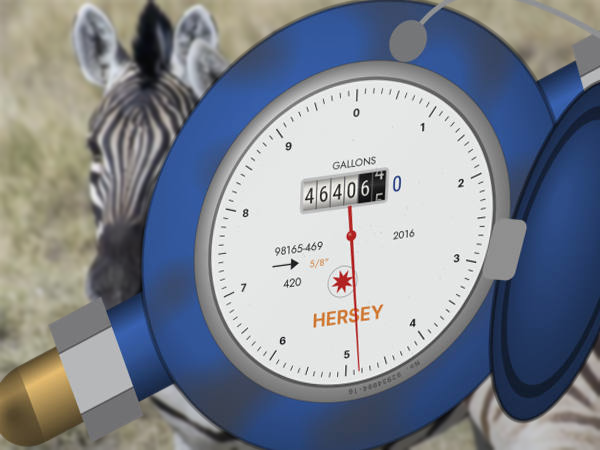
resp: 4640644.8,gal
